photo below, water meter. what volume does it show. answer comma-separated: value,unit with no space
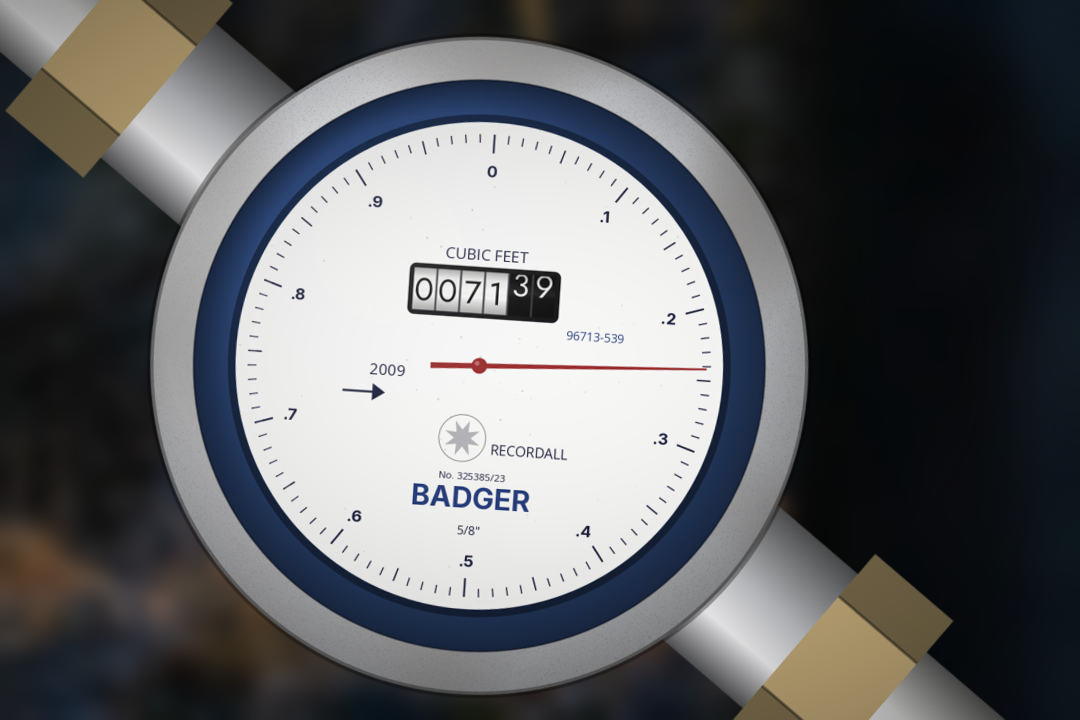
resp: 7139.24,ft³
